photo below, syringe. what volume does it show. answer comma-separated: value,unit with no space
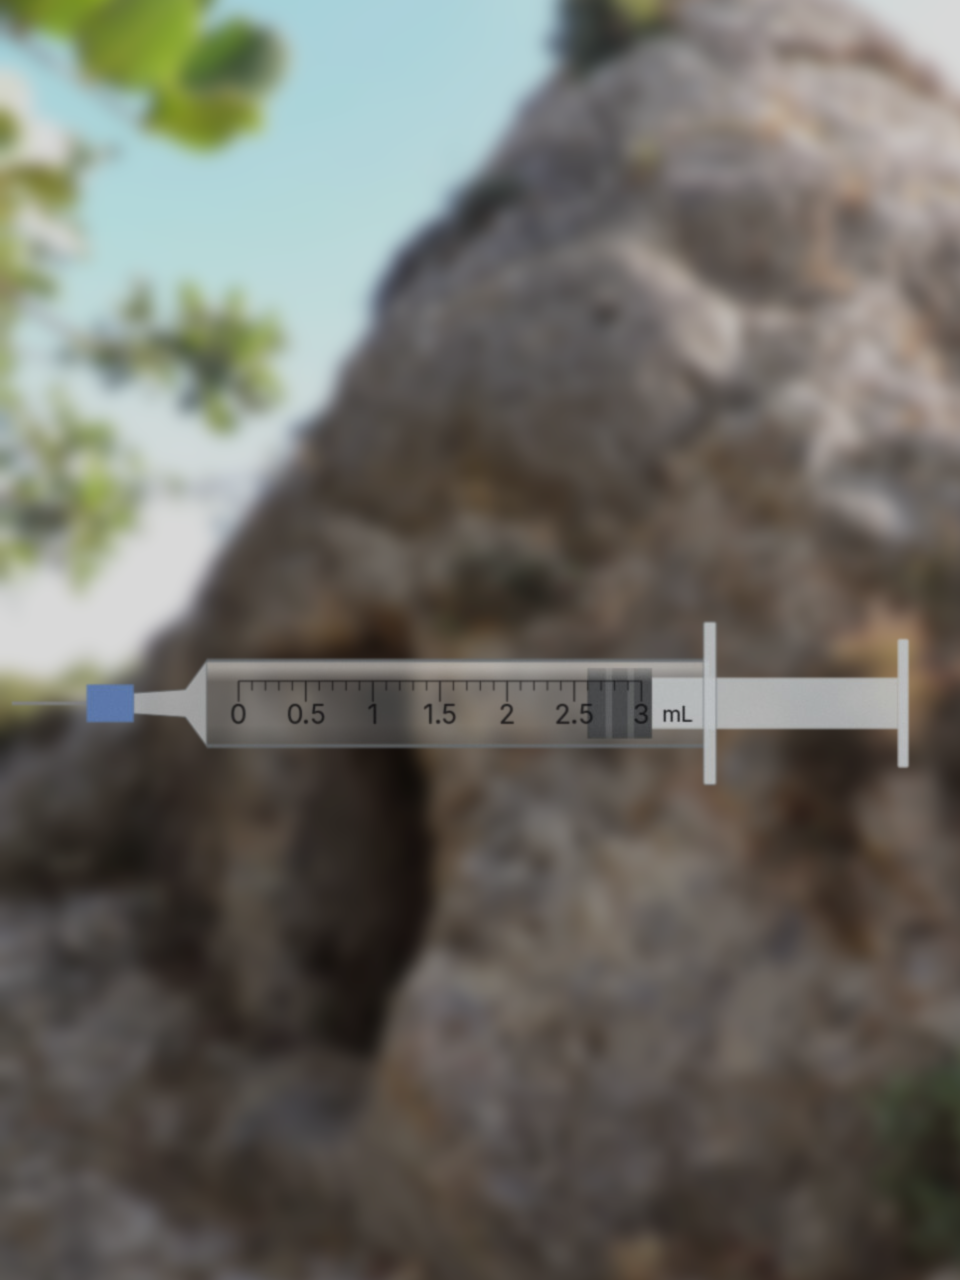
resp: 2.6,mL
